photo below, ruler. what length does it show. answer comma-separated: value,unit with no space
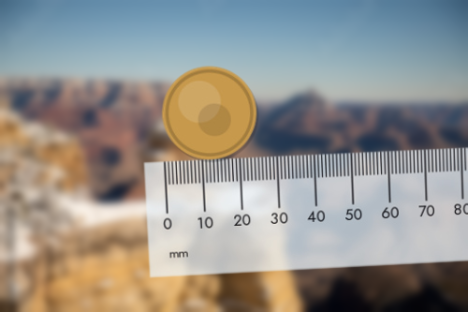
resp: 25,mm
